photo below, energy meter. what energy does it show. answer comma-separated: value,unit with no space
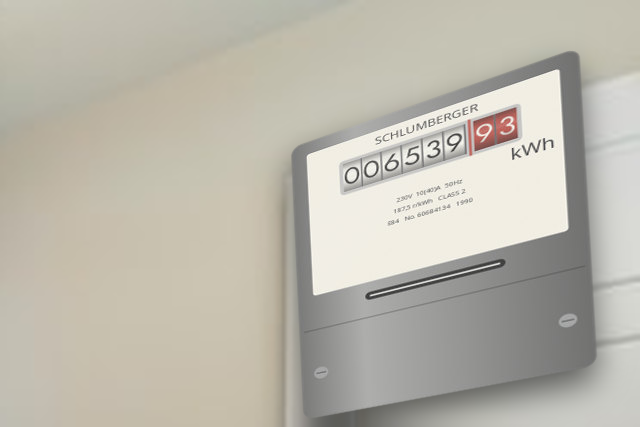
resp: 6539.93,kWh
